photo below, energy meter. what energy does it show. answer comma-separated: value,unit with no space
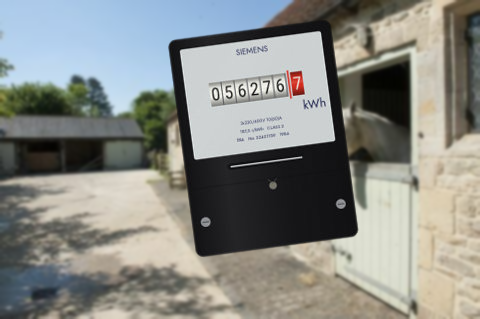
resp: 56276.7,kWh
